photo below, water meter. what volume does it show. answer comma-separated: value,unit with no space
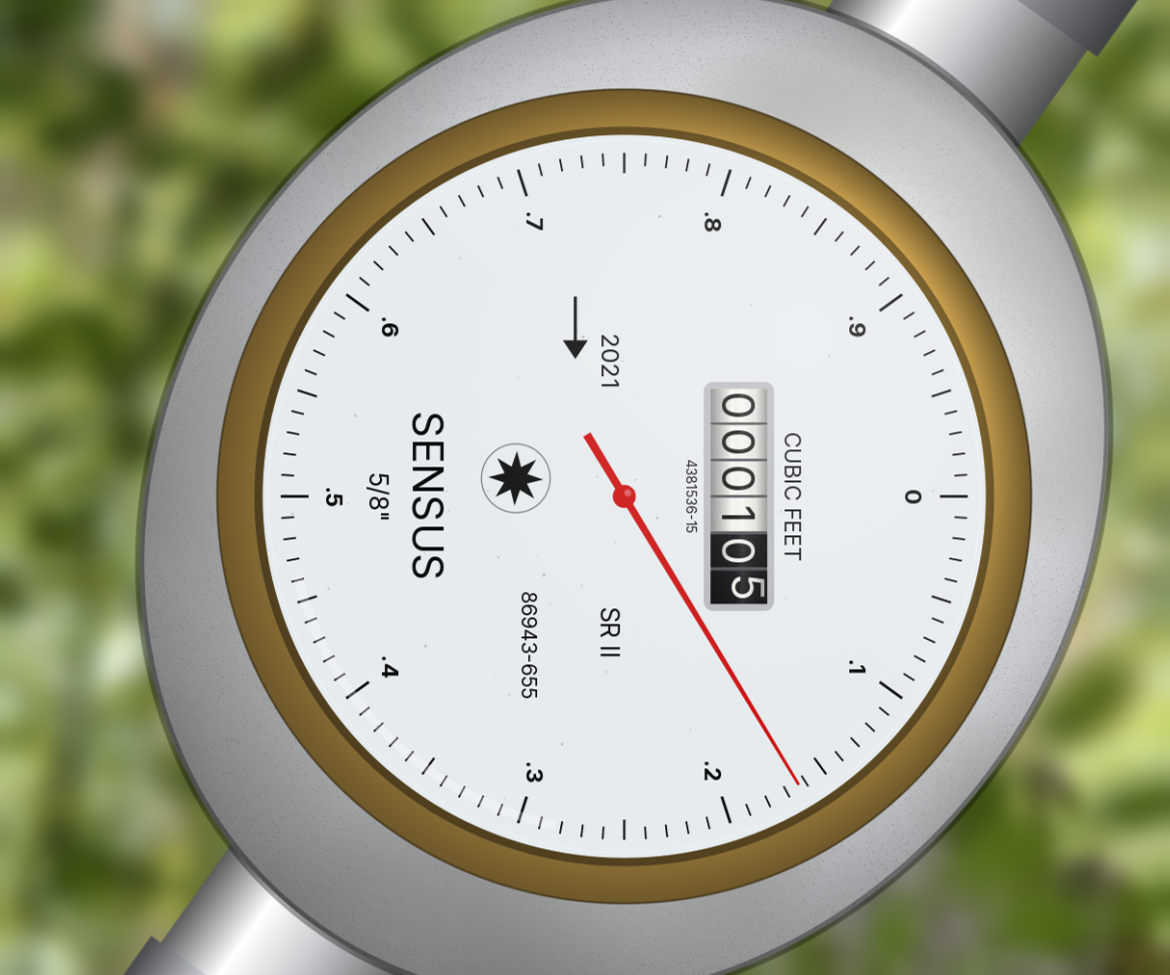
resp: 105.16,ft³
